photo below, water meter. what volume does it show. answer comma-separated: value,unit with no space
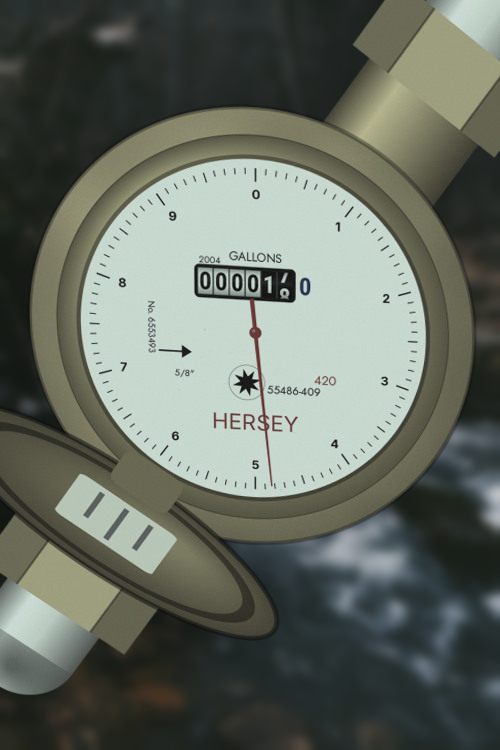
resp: 174.8,gal
